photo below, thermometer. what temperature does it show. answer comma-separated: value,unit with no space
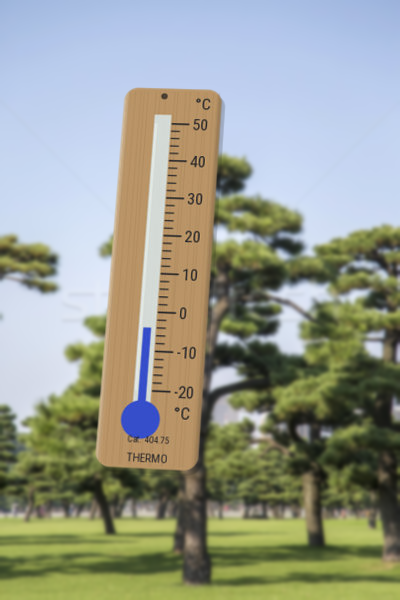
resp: -4,°C
